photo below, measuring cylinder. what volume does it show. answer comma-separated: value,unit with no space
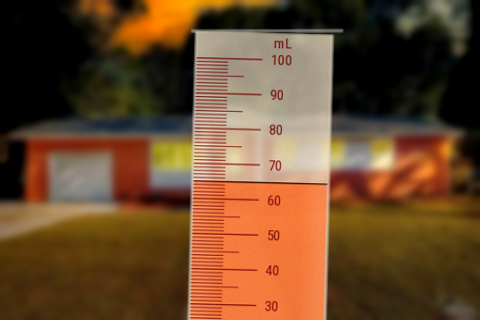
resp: 65,mL
